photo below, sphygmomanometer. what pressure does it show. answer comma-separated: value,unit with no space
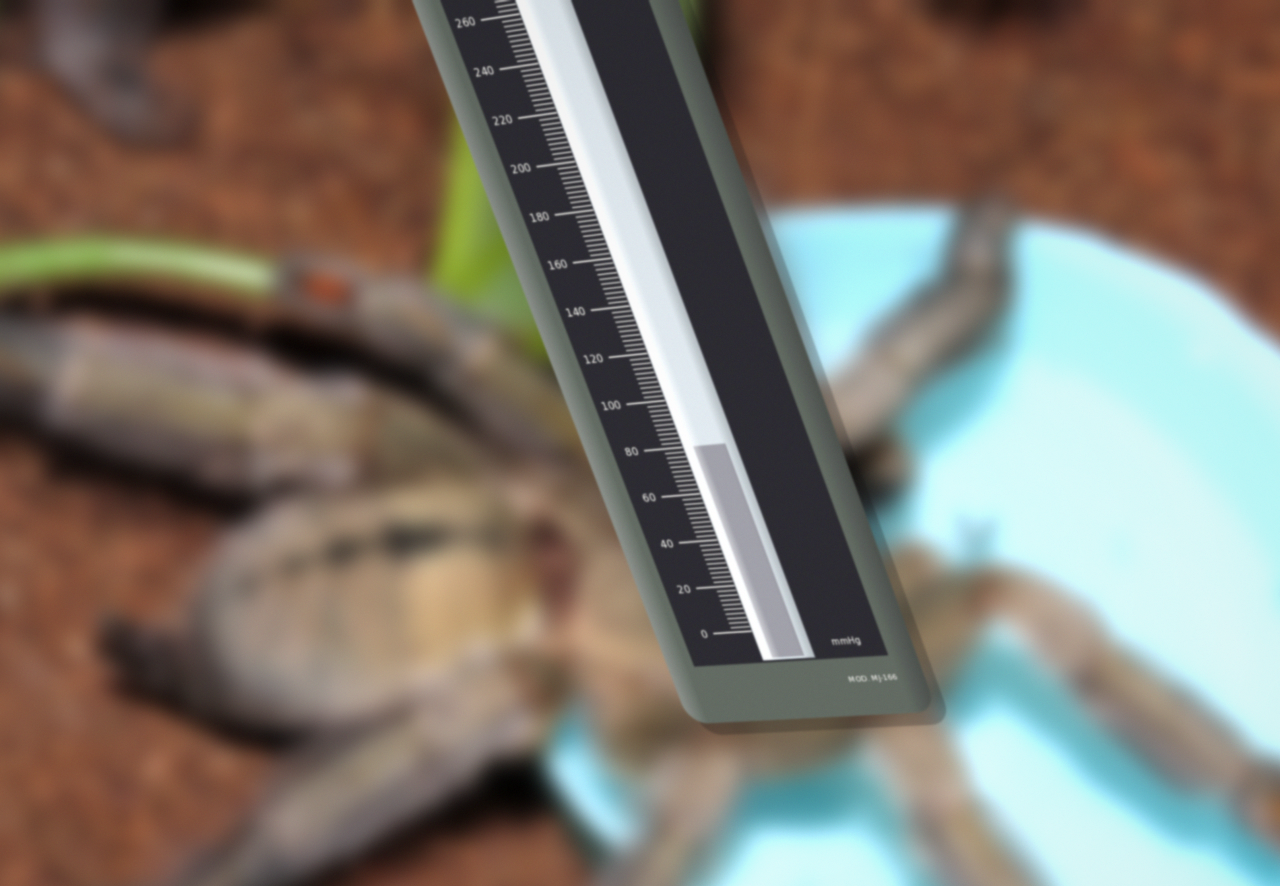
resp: 80,mmHg
